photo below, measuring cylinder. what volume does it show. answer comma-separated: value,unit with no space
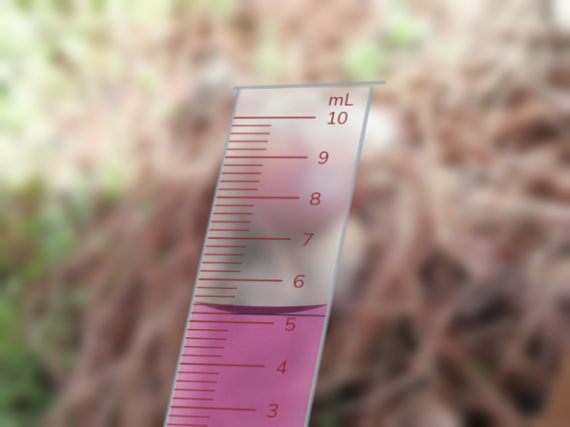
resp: 5.2,mL
